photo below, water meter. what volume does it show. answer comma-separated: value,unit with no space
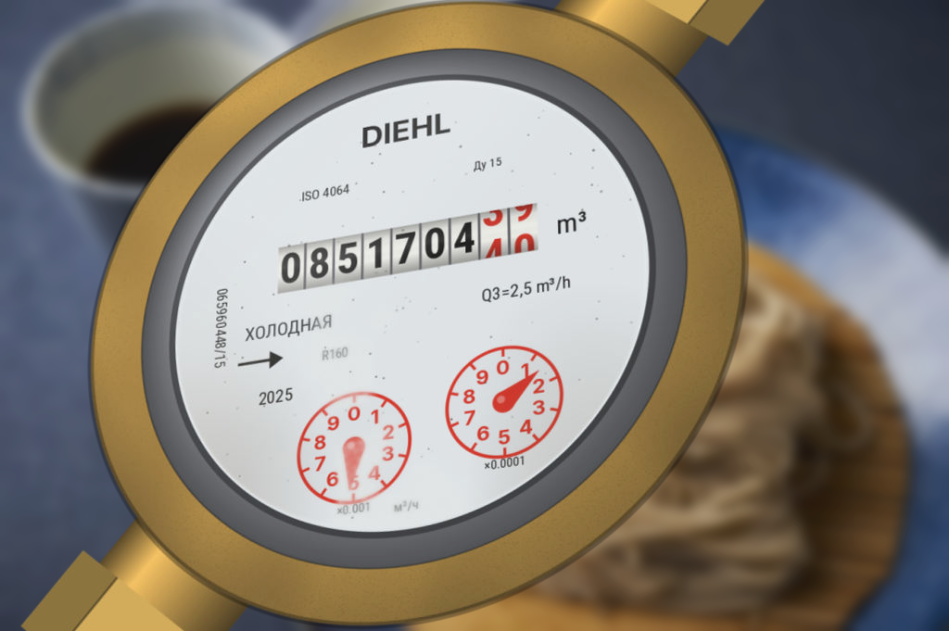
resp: 851704.3951,m³
